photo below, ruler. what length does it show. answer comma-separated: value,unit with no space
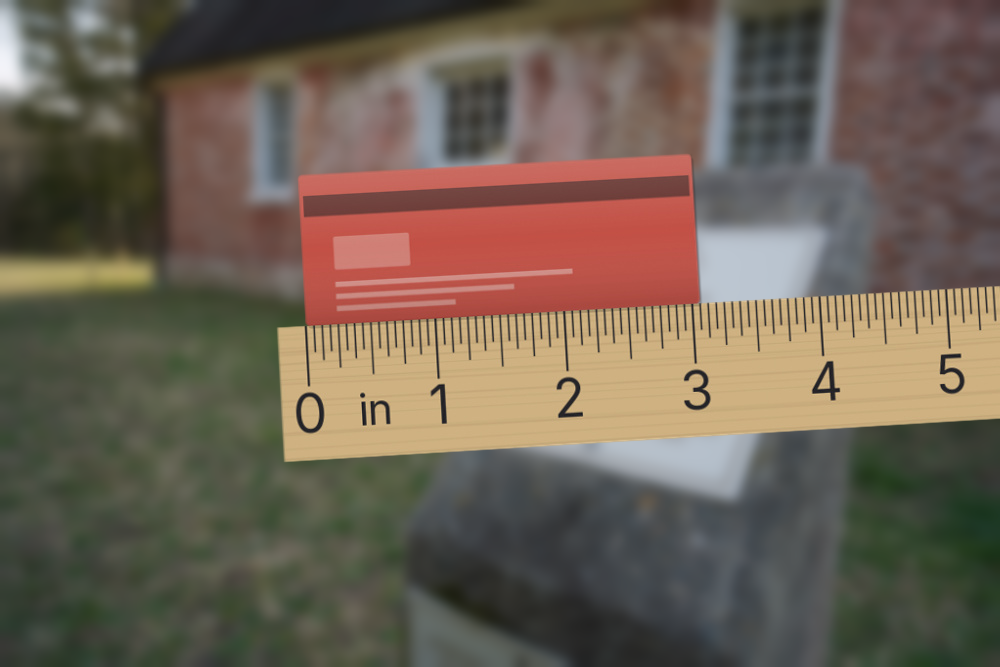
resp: 3.0625,in
